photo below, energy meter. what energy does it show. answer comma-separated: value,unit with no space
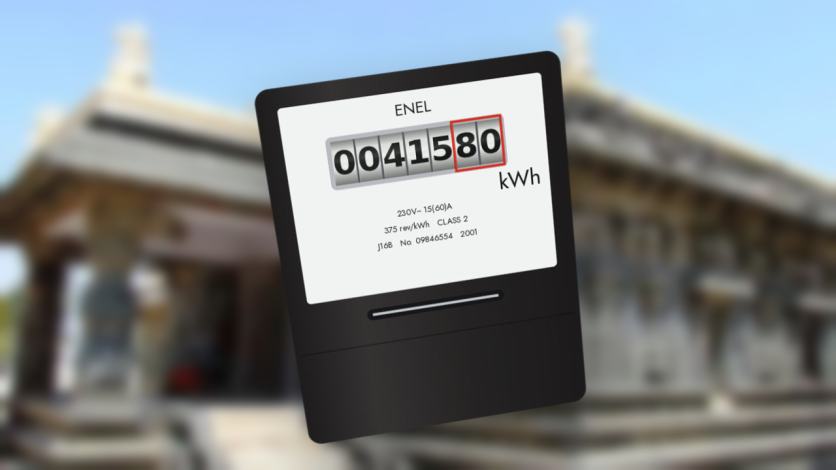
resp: 415.80,kWh
